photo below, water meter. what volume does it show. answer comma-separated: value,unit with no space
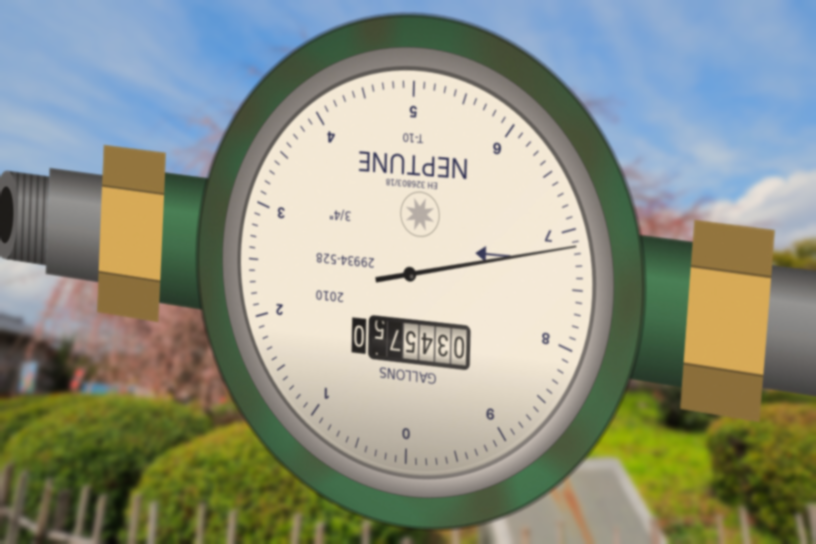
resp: 345747.1,gal
